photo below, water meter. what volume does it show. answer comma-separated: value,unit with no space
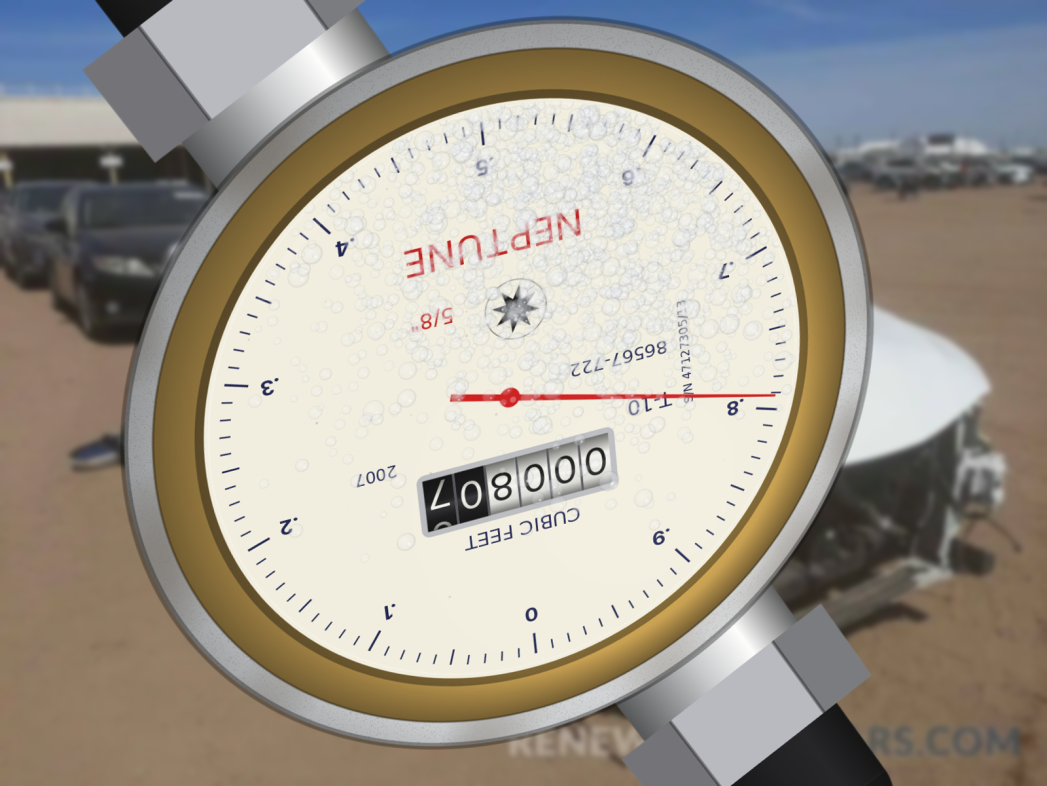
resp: 806.79,ft³
